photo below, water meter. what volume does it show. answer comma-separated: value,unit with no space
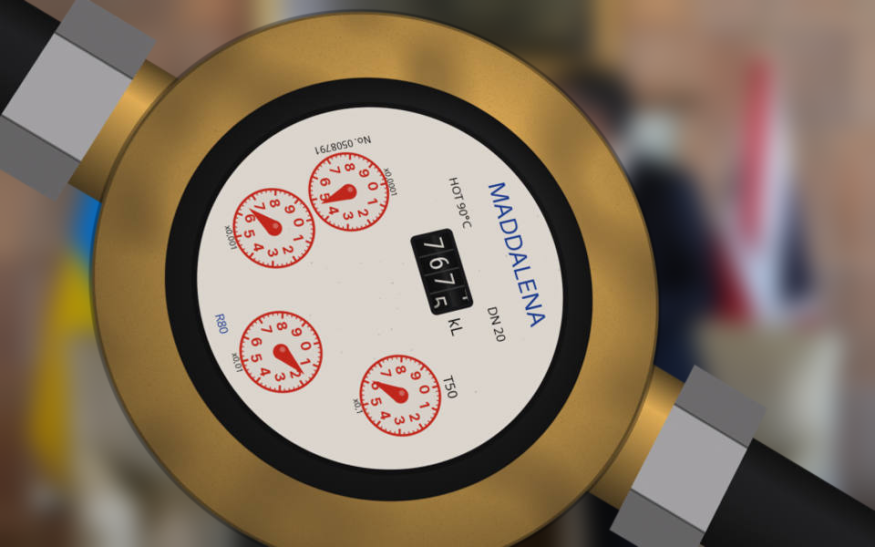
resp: 7674.6164,kL
